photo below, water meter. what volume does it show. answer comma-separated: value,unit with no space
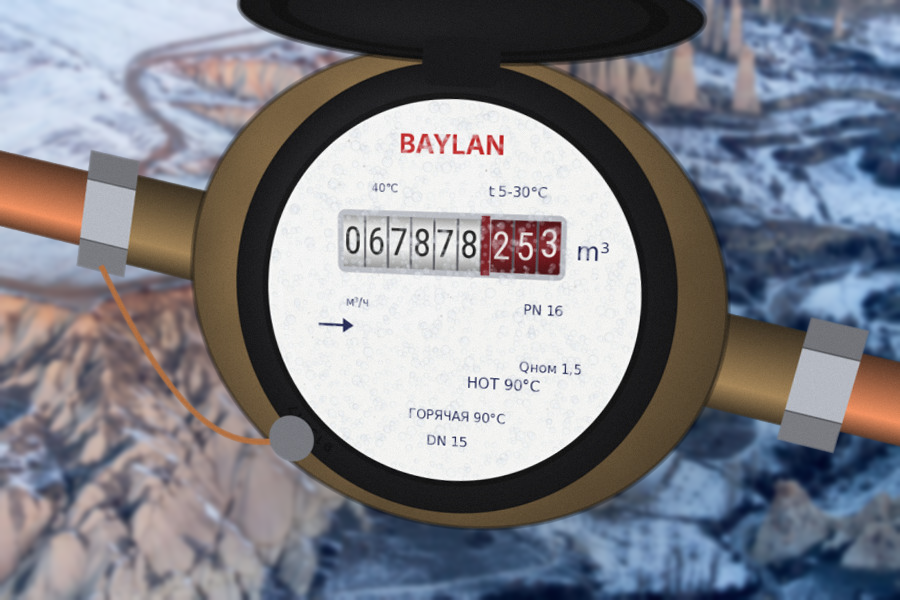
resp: 67878.253,m³
